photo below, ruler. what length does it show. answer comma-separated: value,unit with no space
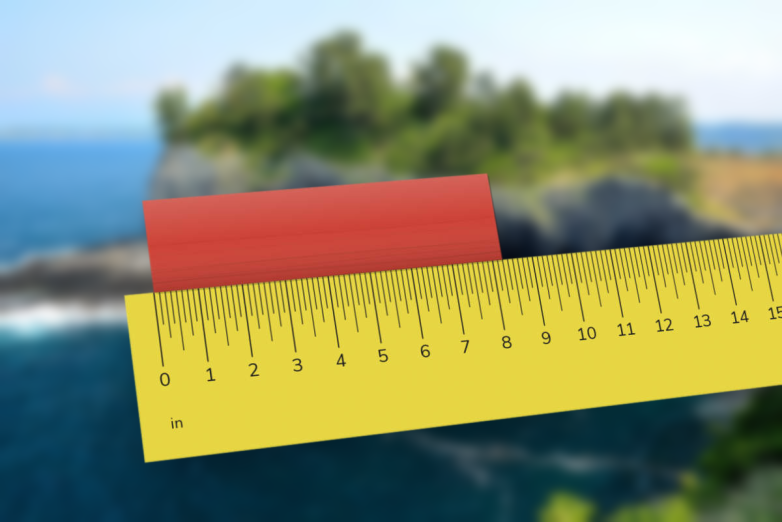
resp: 8.25,in
